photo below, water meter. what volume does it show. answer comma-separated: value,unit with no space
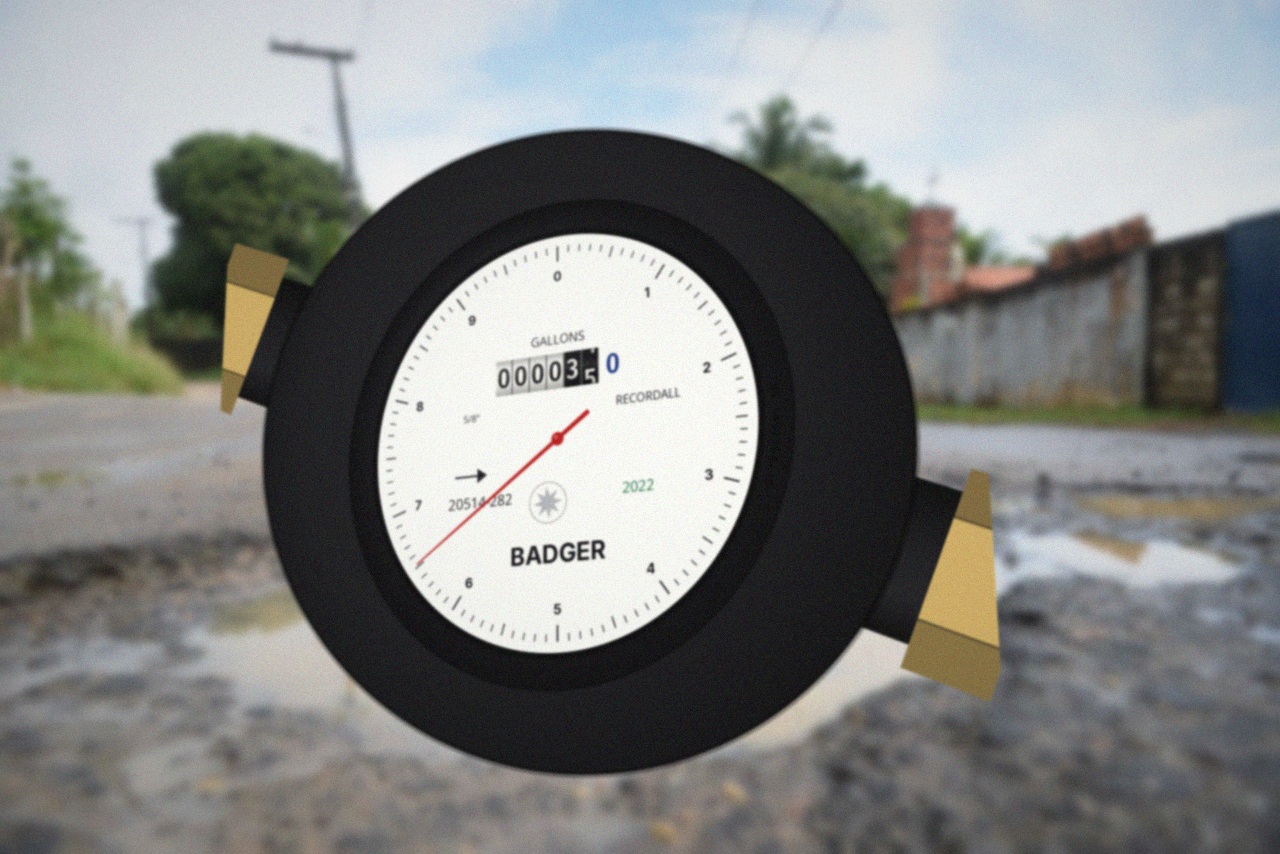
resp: 346.5,gal
